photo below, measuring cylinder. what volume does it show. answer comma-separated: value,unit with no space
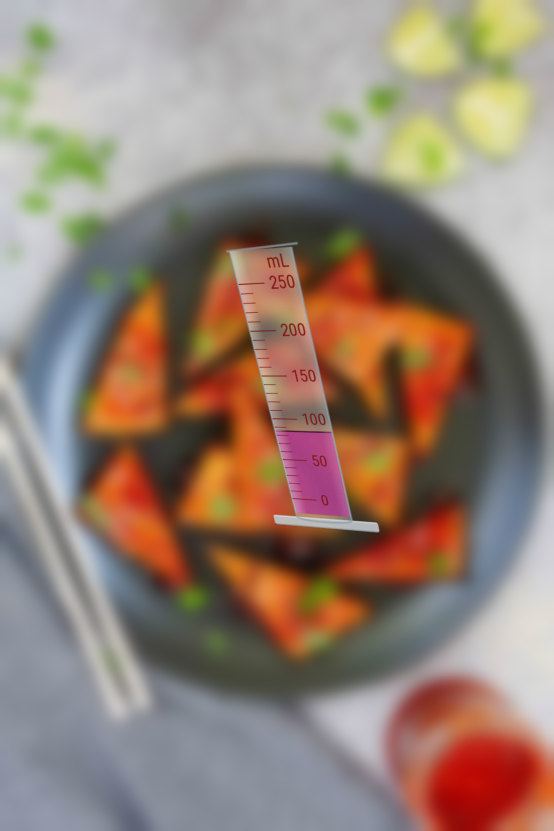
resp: 85,mL
